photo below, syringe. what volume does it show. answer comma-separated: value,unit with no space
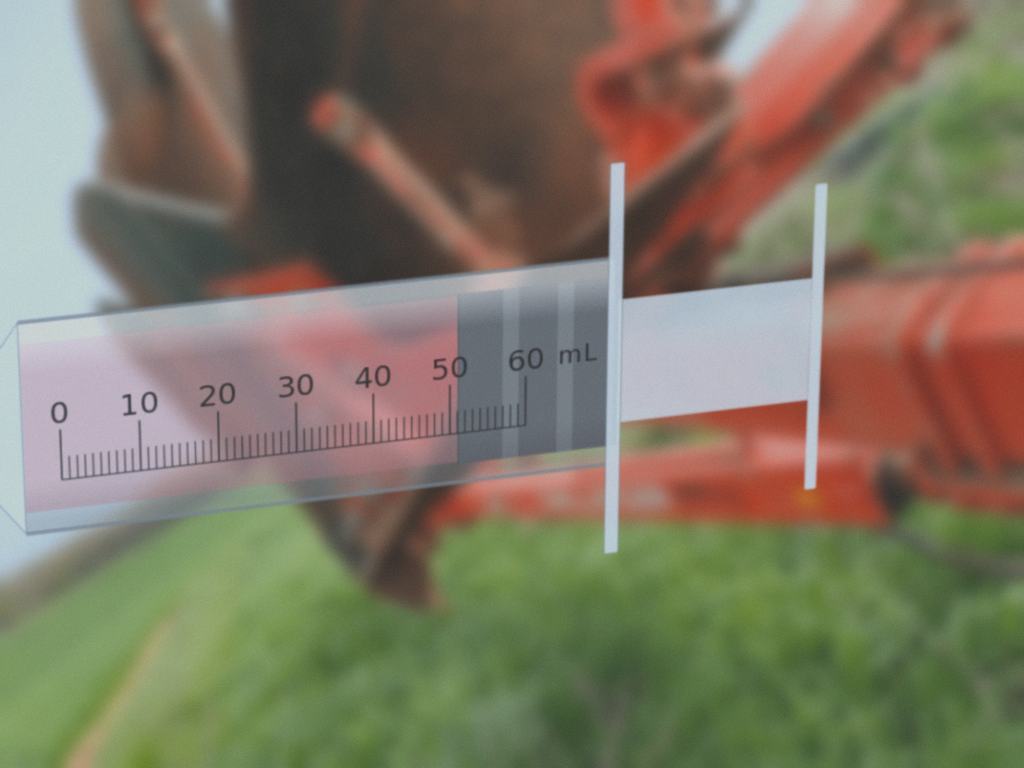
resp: 51,mL
